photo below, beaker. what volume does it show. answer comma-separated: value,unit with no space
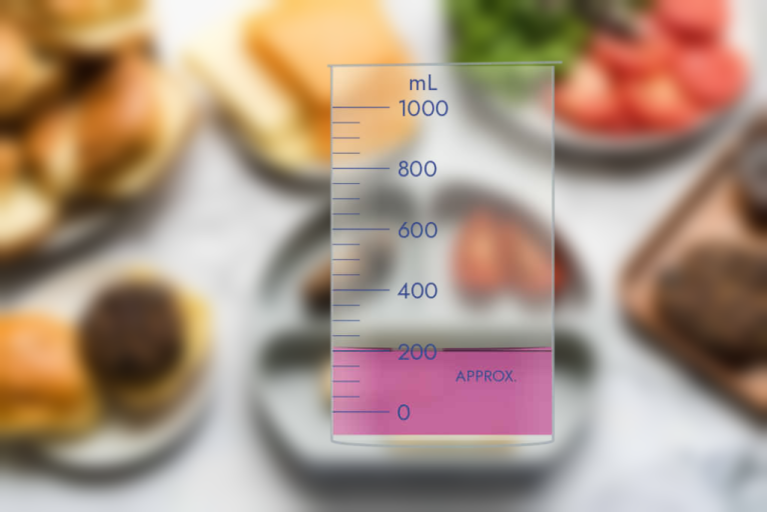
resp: 200,mL
